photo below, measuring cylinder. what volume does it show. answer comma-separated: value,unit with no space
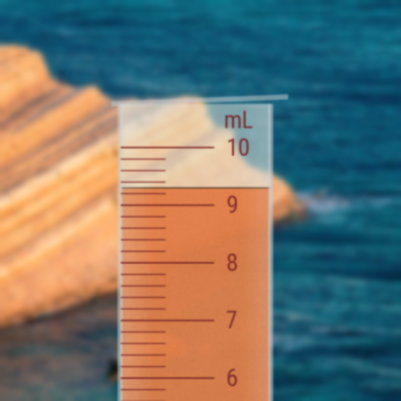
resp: 9.3,mL
